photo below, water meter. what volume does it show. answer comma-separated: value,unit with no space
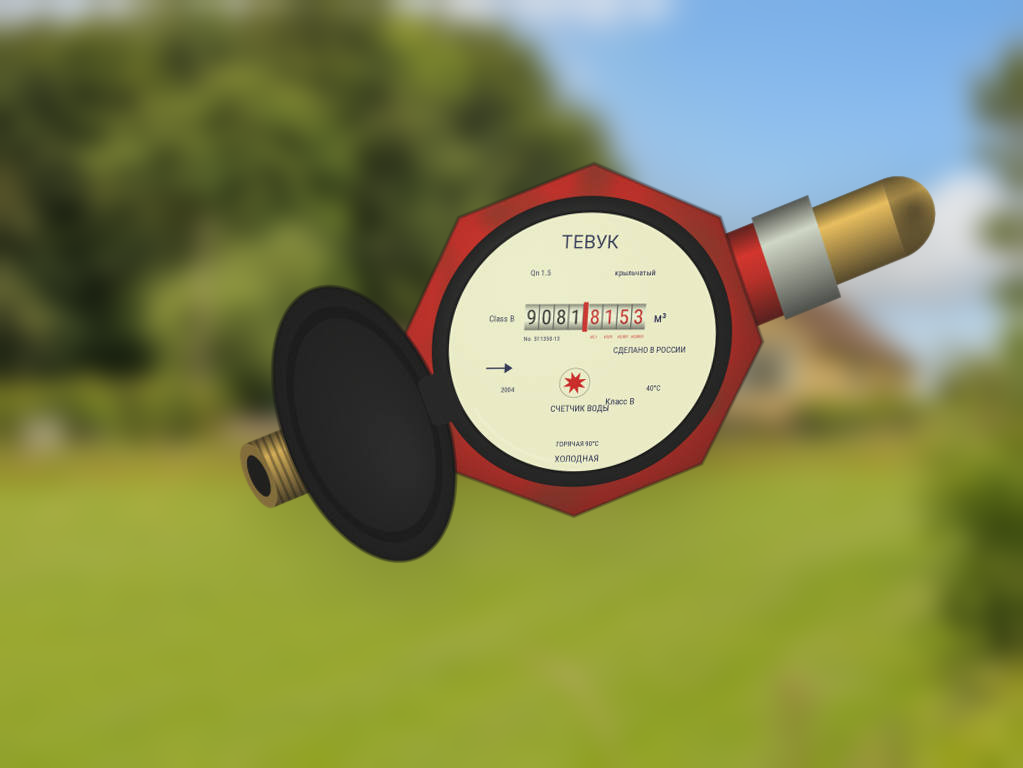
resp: 9081.8153,m³
